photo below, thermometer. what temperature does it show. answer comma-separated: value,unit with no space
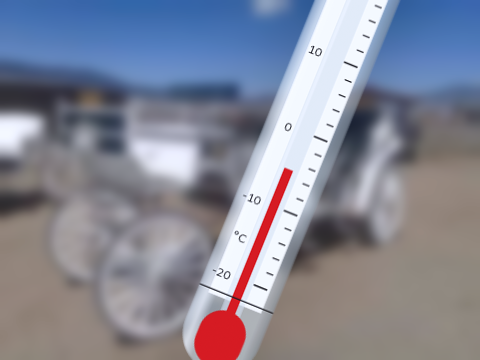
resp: -5,°C
